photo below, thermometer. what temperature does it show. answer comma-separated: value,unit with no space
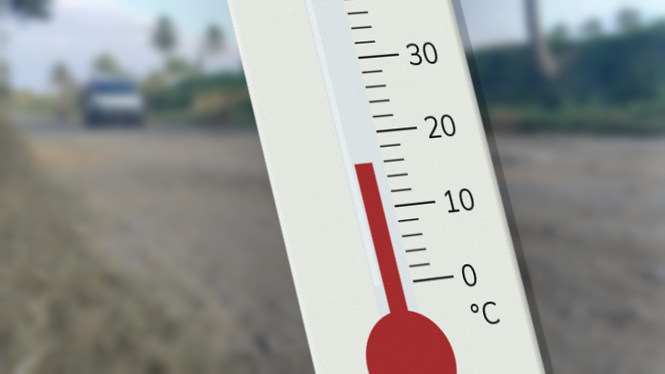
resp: 16,°C
